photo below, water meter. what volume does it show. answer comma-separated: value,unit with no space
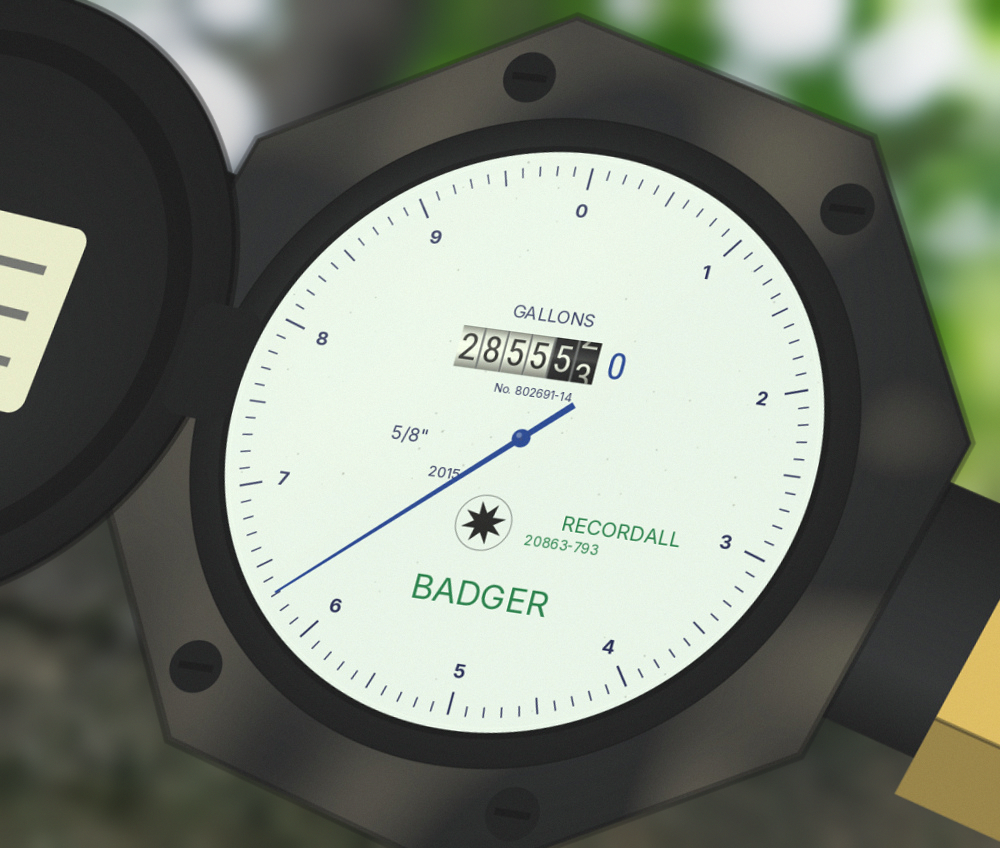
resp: 2855526.3,gal
